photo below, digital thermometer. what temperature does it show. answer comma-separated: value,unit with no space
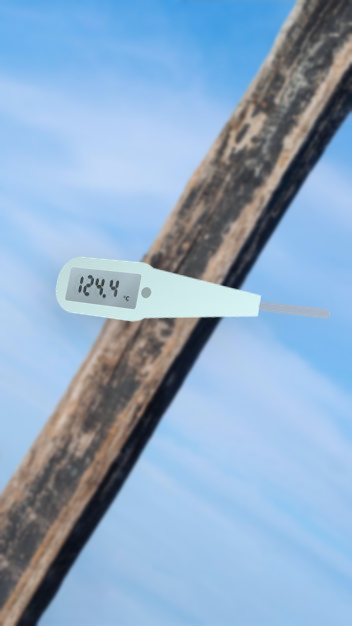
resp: 124.4,°C
